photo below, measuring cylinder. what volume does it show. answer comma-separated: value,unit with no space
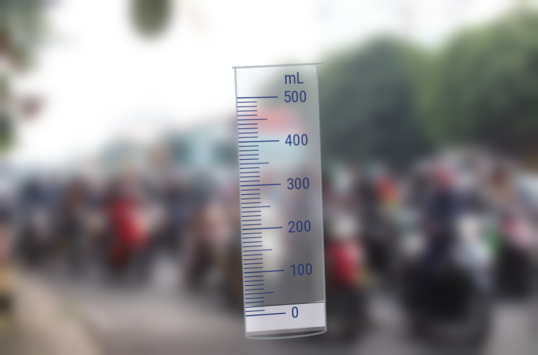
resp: 20,mL
